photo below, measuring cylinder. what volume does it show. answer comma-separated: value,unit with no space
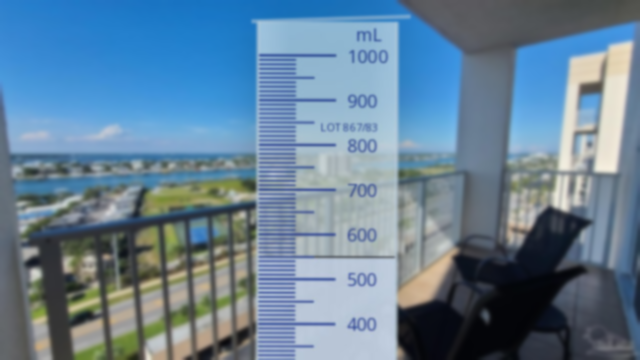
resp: 550,mL
